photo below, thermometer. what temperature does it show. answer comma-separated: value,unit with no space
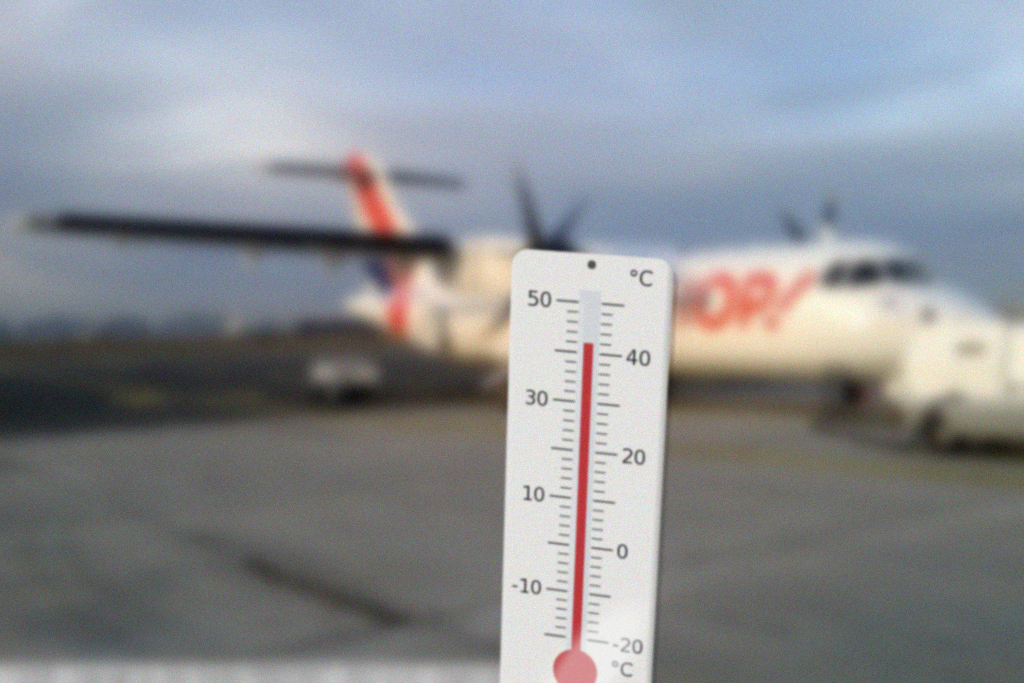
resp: 42,°C
